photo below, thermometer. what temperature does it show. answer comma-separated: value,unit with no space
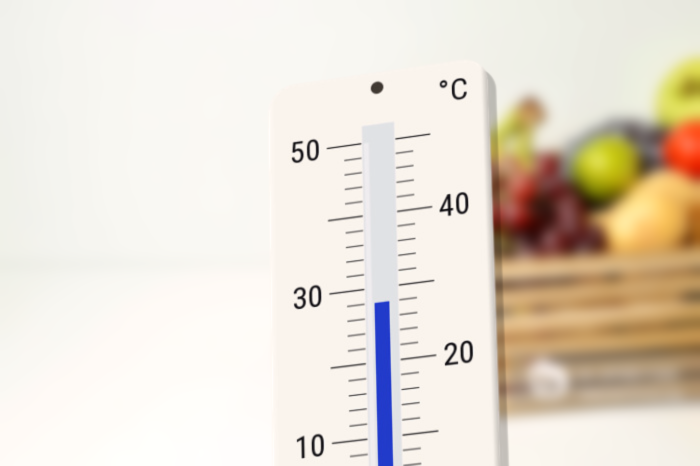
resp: 28,°C
